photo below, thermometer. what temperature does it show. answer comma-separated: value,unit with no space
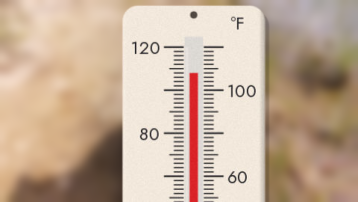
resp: 108,°F
